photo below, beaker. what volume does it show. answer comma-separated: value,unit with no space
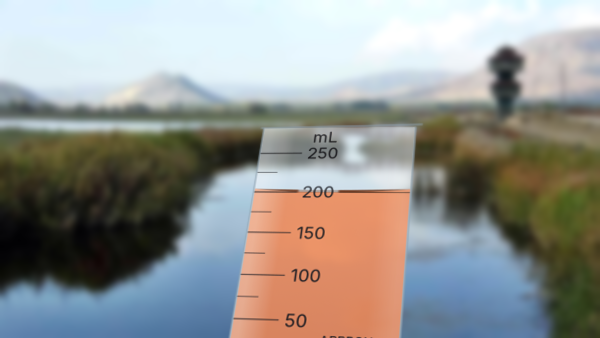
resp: 200,mL
